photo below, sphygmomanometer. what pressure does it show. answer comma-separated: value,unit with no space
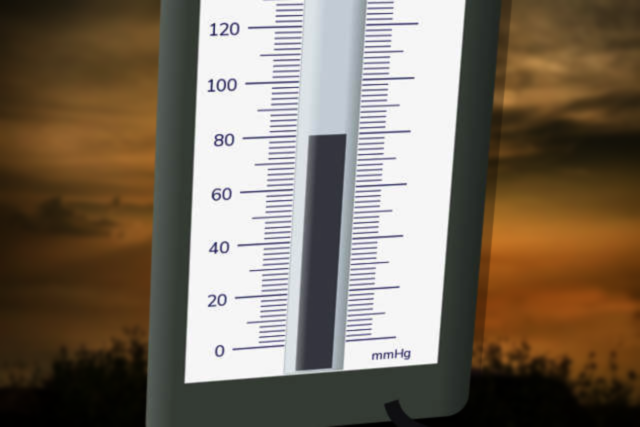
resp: 80,mmHg
